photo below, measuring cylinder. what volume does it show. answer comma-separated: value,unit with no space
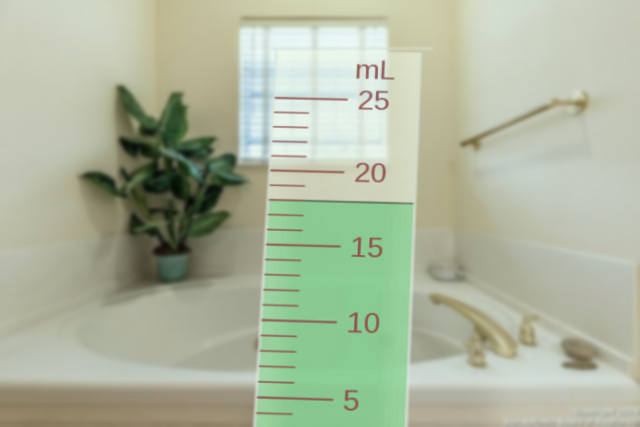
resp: 18,mL
